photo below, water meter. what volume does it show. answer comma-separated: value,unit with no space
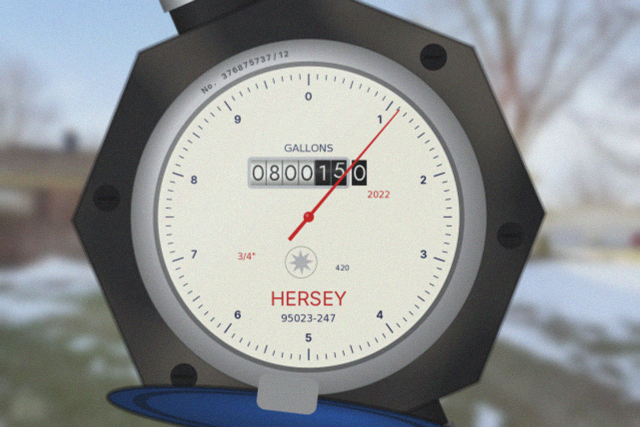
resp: 800151.1,gal
